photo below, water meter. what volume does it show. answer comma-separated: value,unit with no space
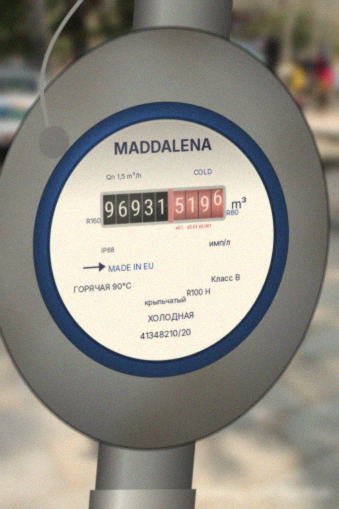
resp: 96931.5196,m³
